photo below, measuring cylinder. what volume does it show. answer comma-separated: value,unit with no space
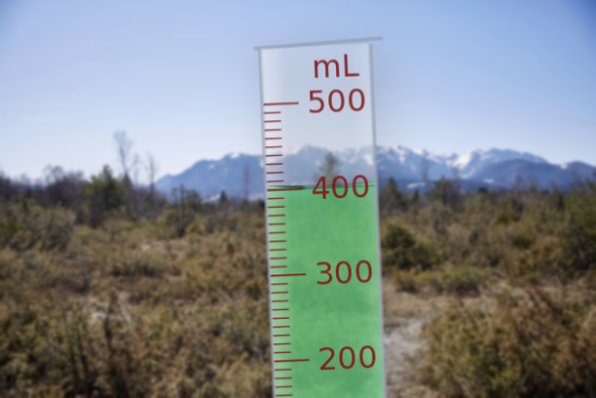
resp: 400,mL
